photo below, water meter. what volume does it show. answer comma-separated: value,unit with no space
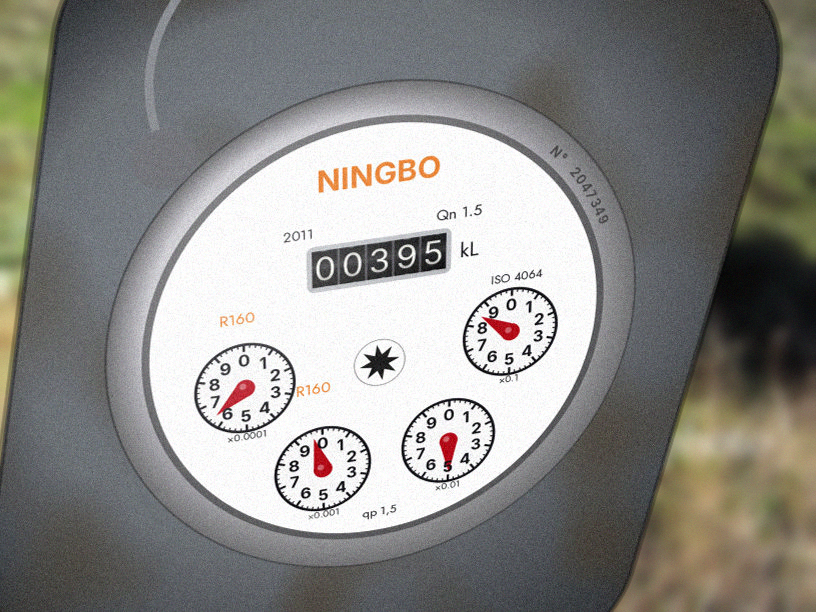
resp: 395.8496,kL
